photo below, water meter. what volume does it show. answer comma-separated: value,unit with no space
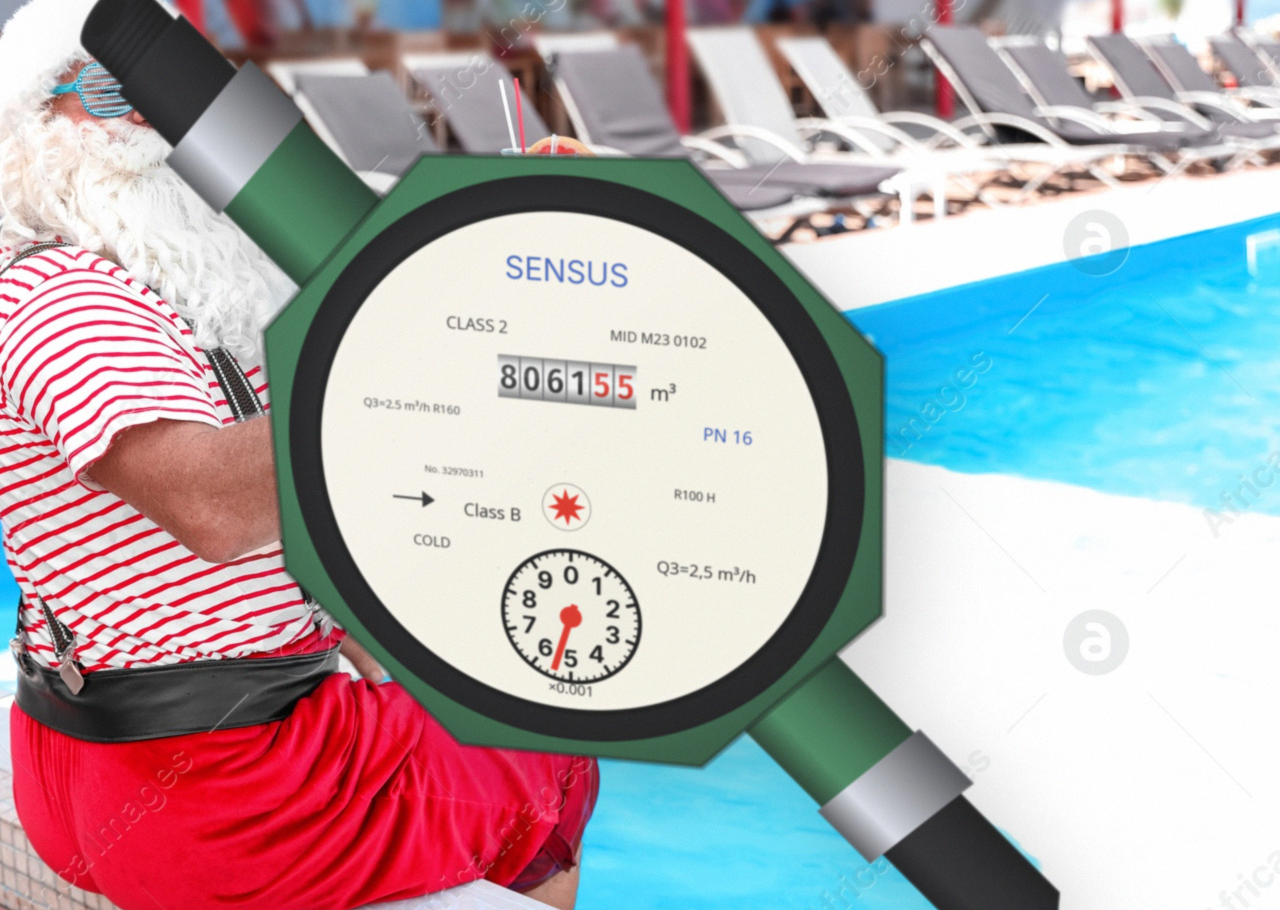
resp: 8061.555,m³
